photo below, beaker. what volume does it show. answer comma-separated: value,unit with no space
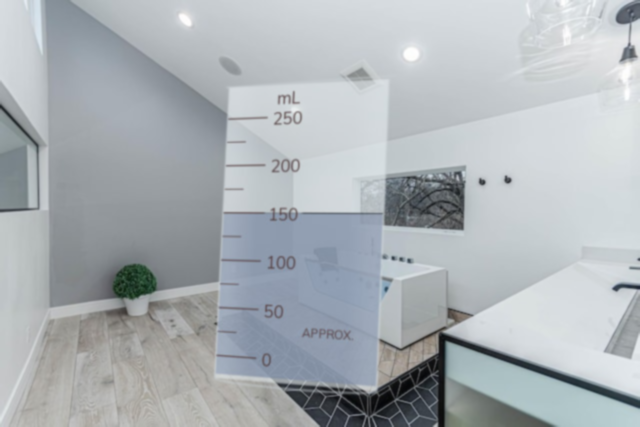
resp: 150,mL
